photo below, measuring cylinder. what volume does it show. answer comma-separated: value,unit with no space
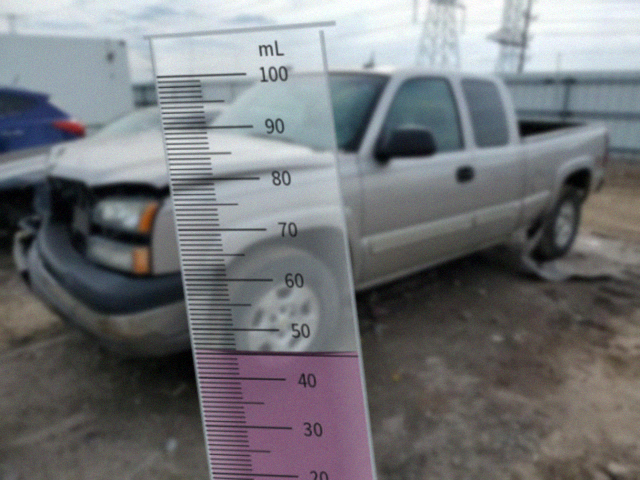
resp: 45,mL
